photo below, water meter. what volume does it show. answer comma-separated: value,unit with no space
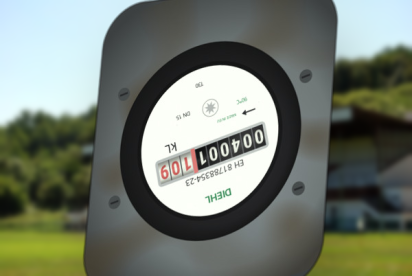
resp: 4001.109,kL
